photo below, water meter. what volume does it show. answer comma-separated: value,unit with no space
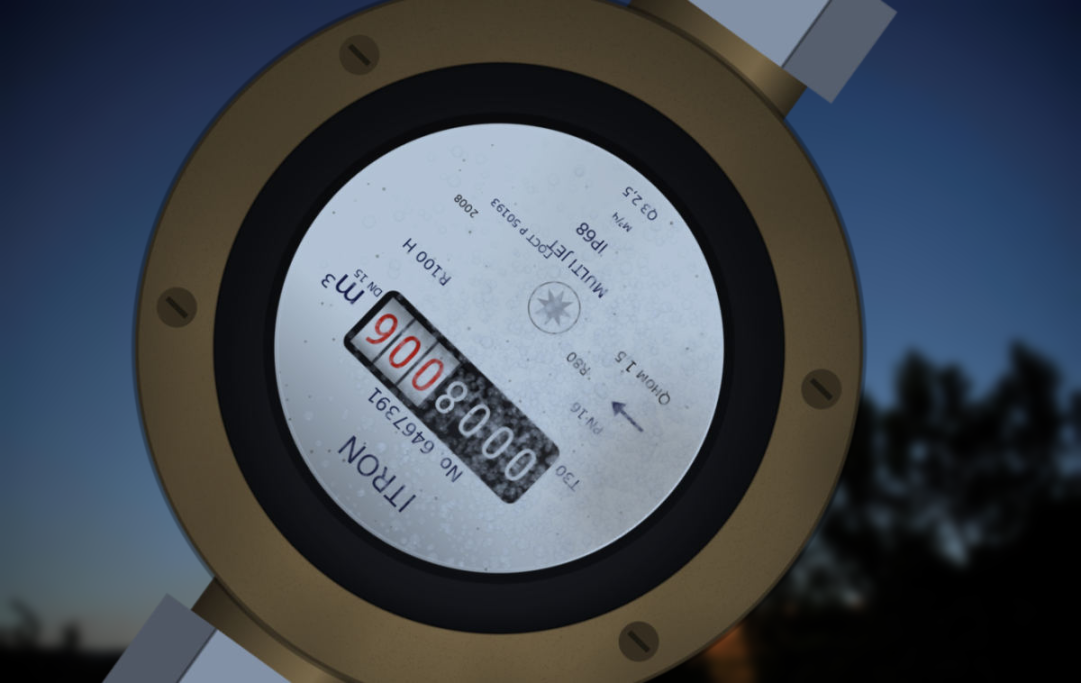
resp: 8.006,m³
